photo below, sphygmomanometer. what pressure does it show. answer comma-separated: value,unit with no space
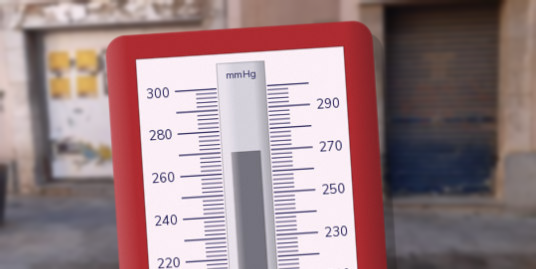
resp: 270,mmHg
